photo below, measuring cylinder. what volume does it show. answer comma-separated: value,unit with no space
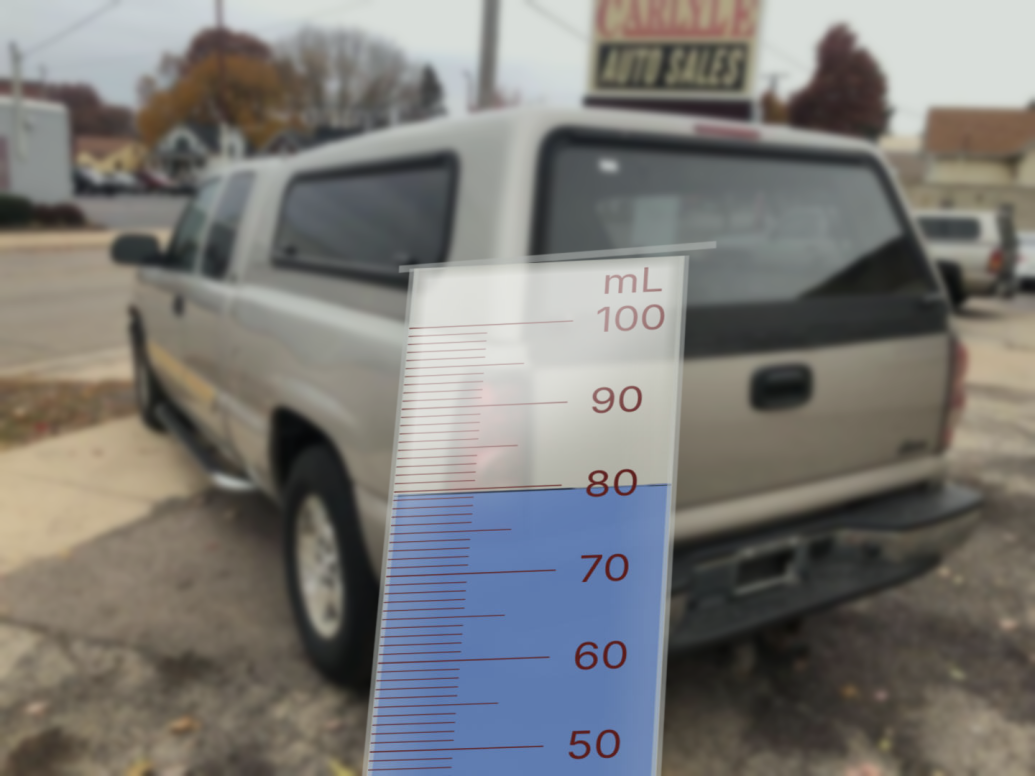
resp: 79.5,mL
